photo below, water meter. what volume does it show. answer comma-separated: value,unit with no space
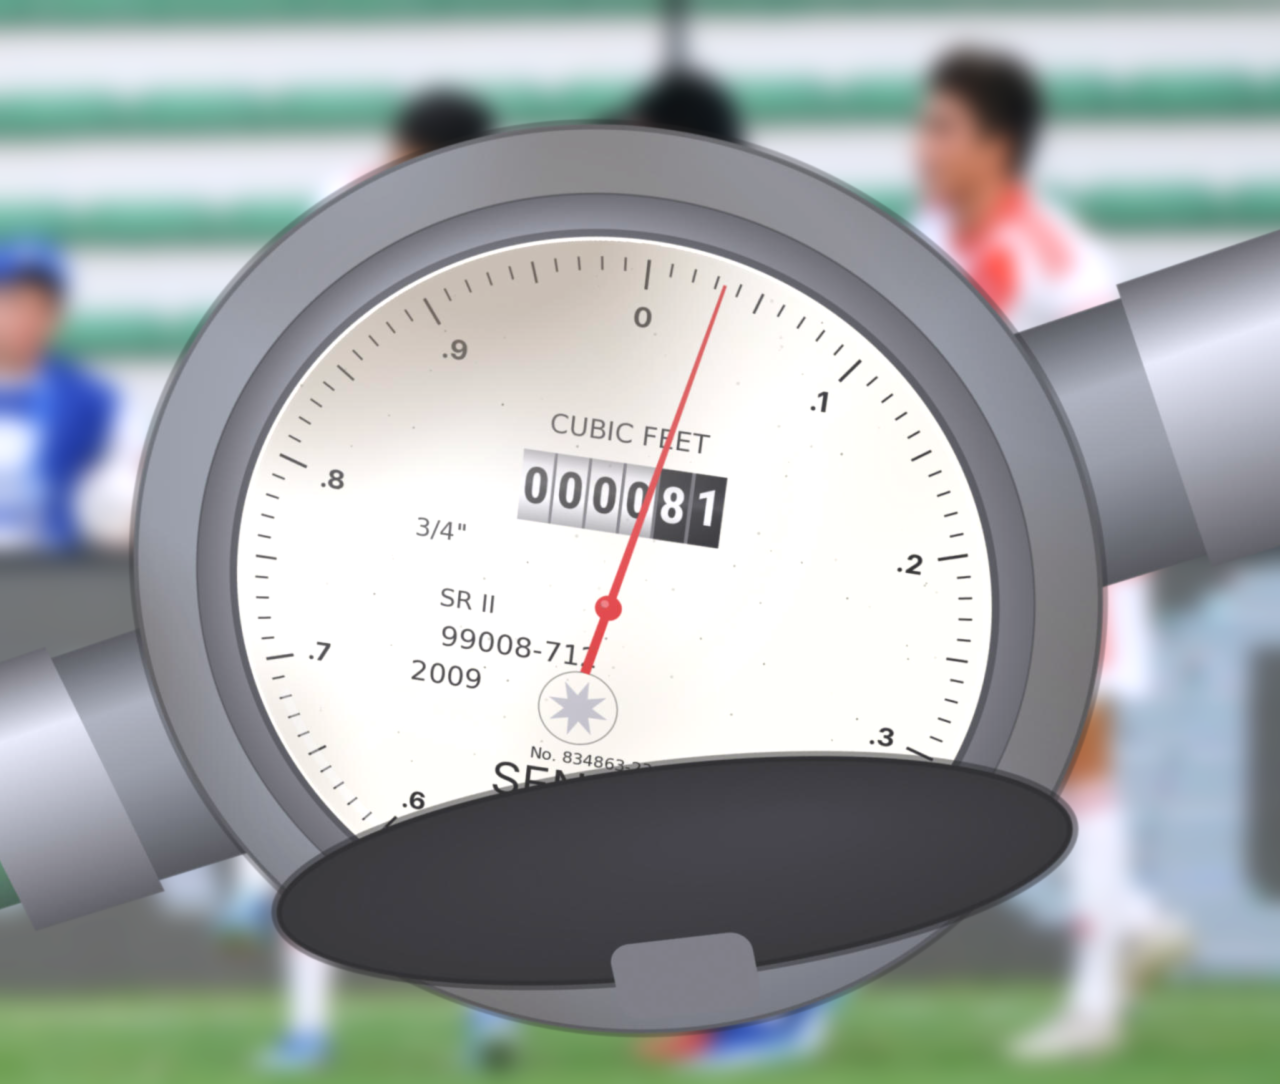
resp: 81.03,ft³
